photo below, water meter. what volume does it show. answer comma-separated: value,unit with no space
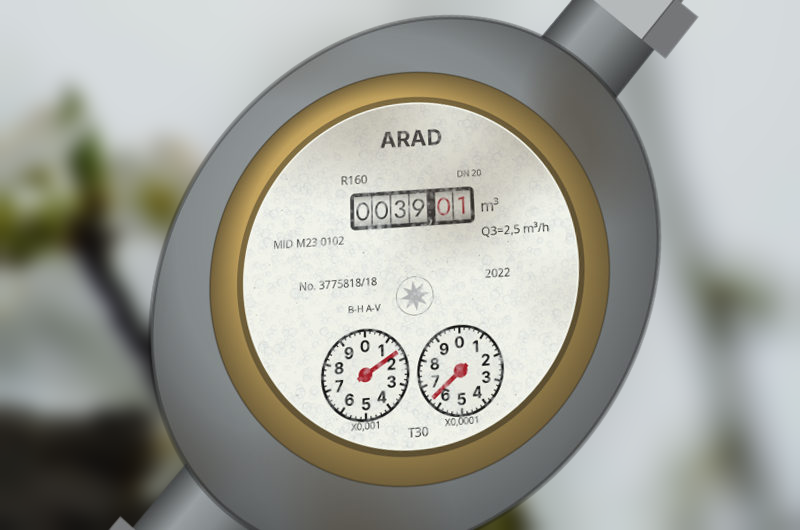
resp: 39.0116,m³
